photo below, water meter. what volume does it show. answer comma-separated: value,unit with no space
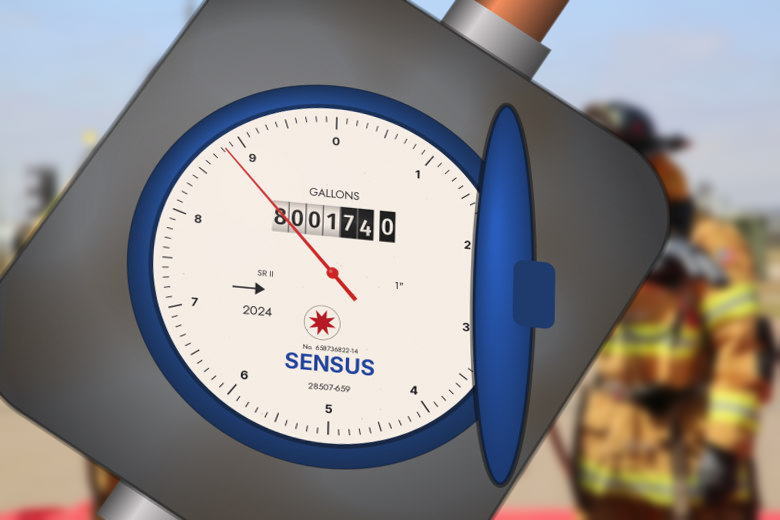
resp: 8001738.8,gal
